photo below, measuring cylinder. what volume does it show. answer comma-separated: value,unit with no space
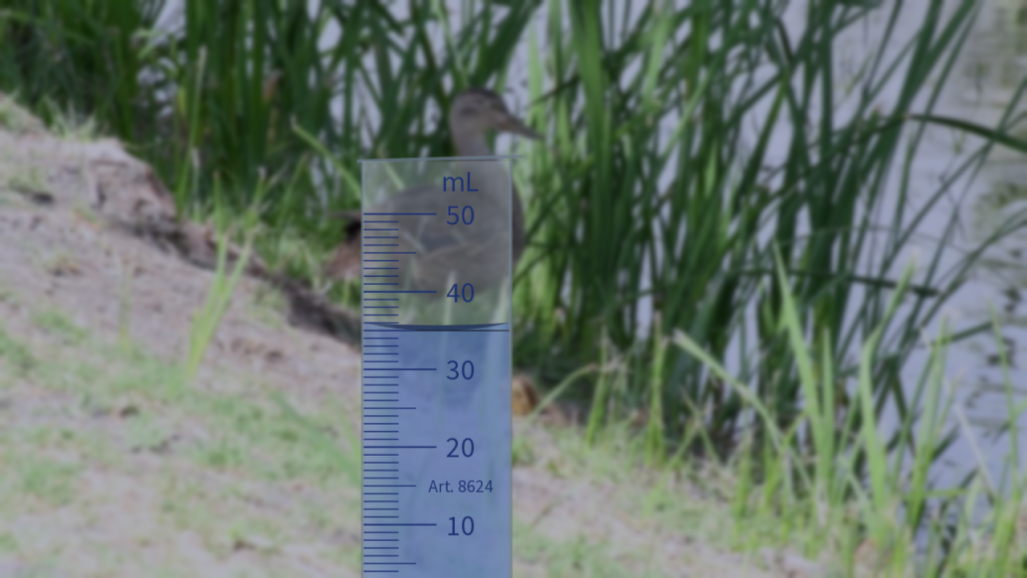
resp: 35,mL
